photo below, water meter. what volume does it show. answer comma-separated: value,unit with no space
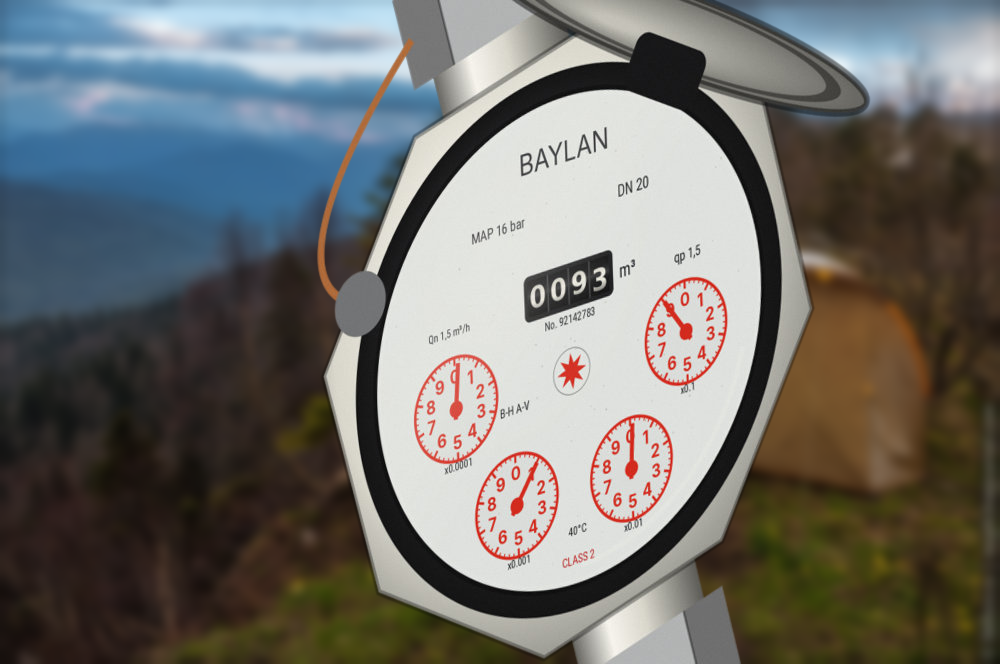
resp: 92.9010,m³
